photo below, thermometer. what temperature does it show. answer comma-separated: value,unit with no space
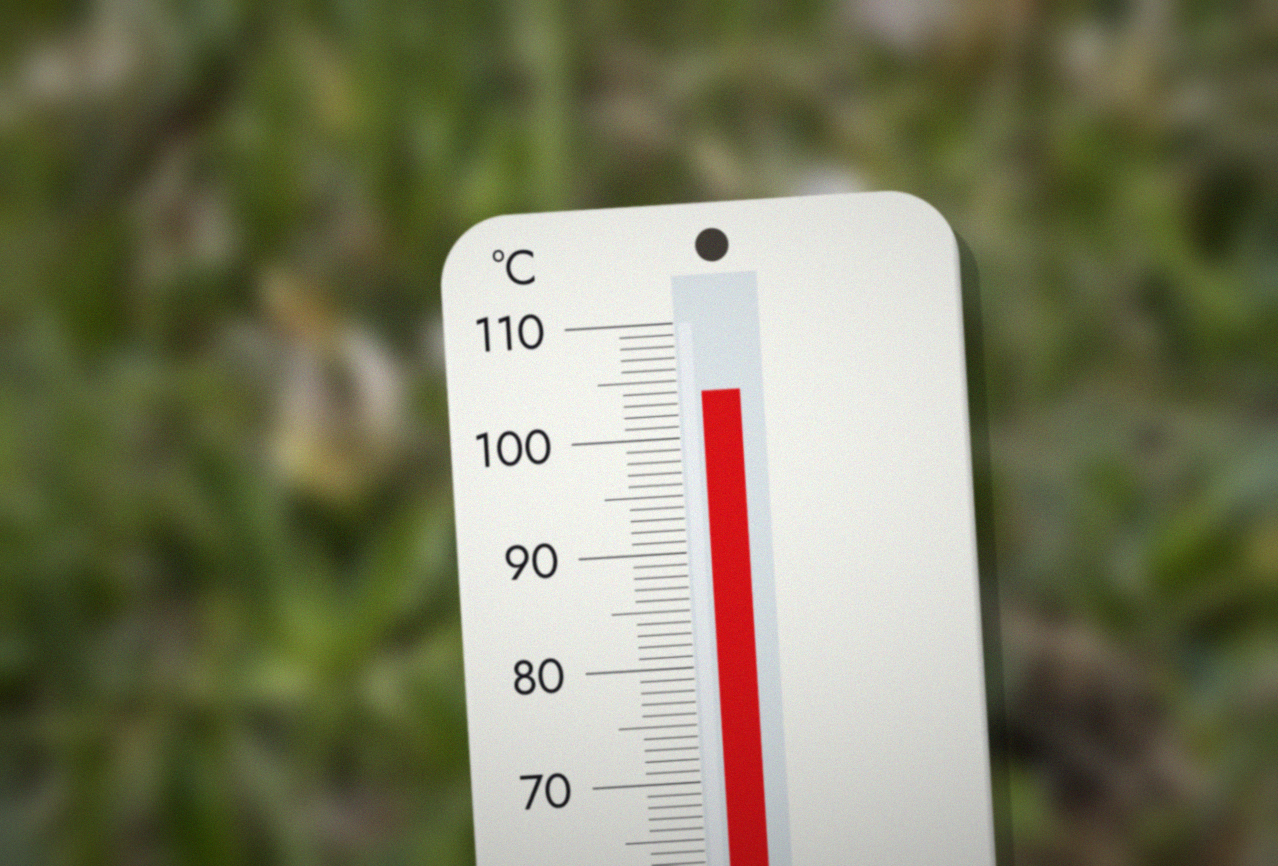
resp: 104,°C
